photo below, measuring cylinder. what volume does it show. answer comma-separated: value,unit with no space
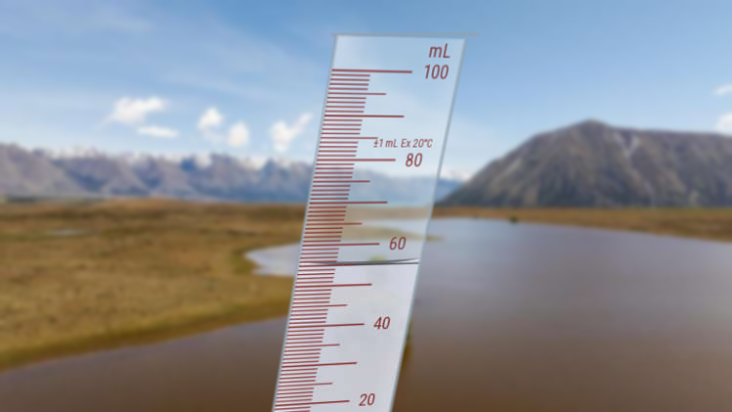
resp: 55,mL
